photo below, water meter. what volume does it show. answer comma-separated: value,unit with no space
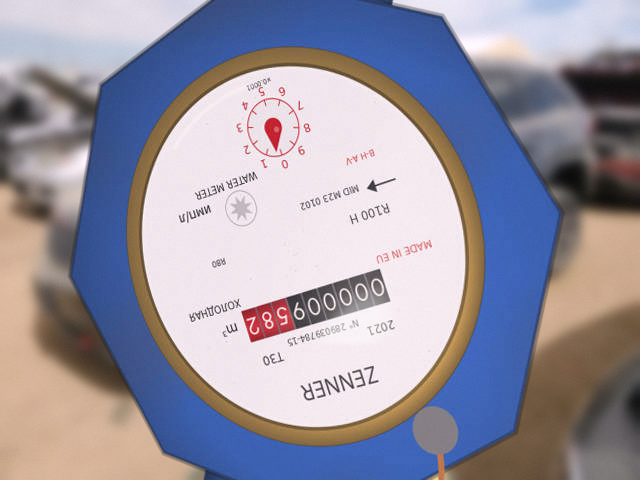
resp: 9.5820,m³
